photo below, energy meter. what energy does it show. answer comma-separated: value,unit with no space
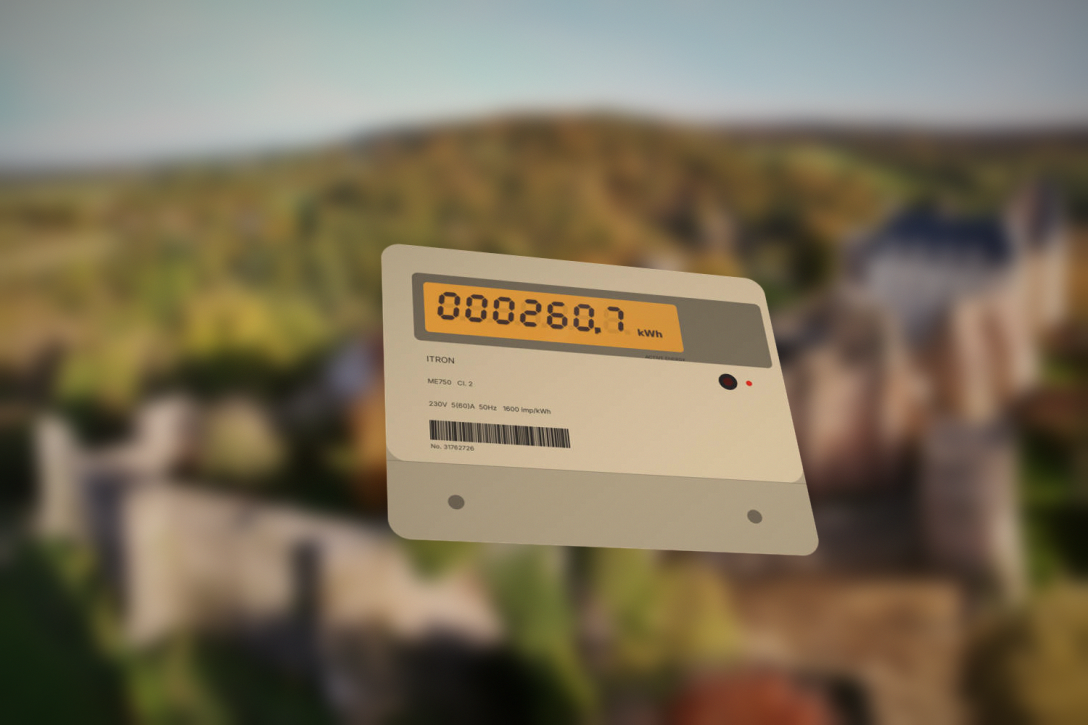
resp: 260.7,kWh
